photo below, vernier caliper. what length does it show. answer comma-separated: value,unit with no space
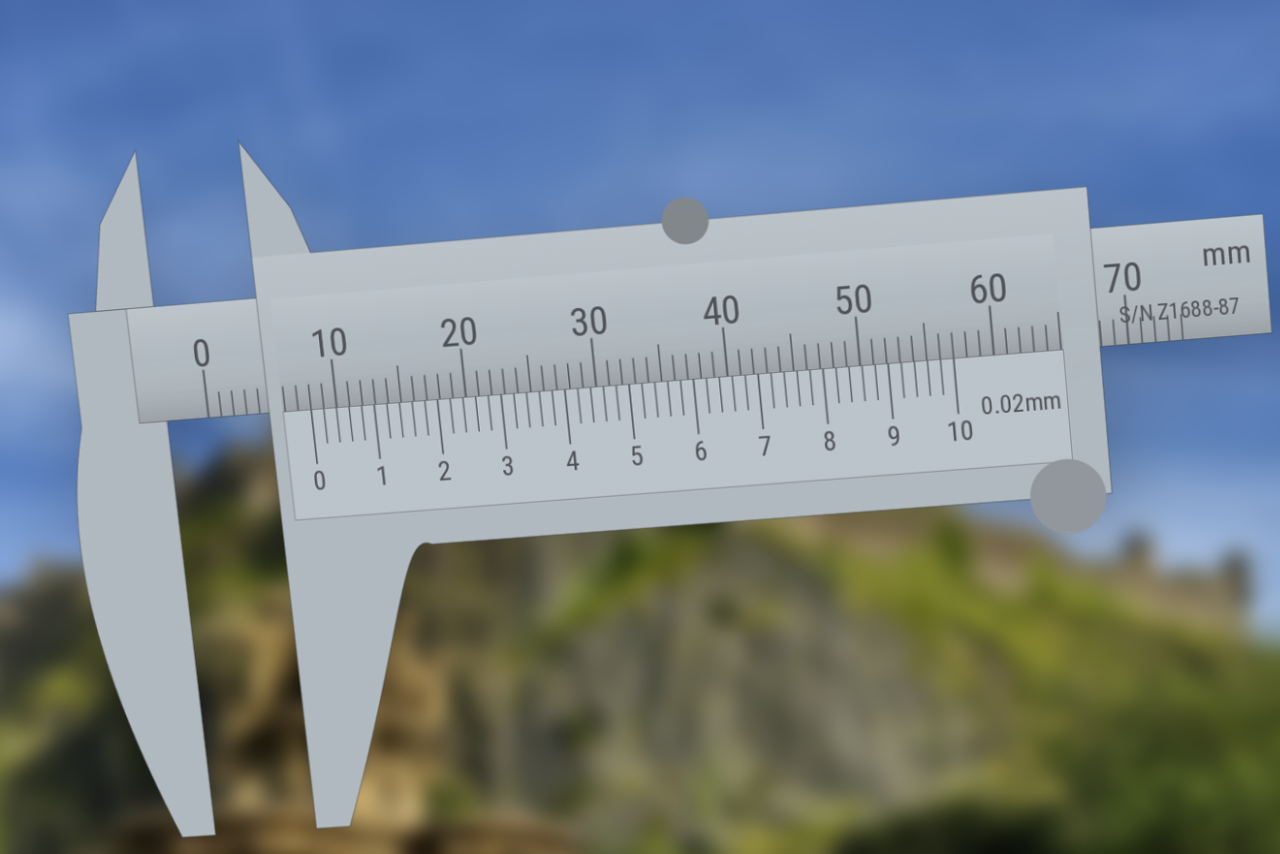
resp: 8.0,mm
